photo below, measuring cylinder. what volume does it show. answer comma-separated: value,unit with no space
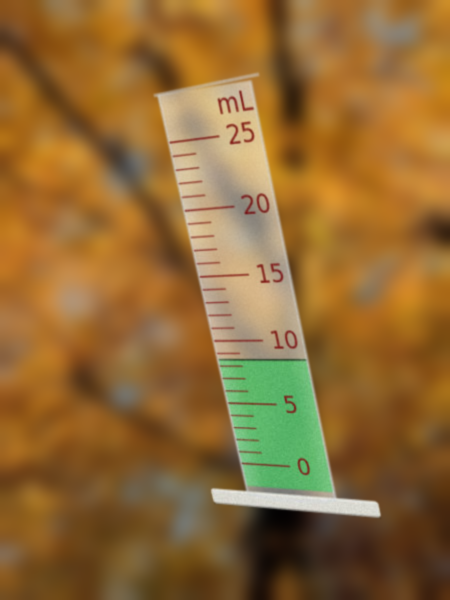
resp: 8.5,mL
